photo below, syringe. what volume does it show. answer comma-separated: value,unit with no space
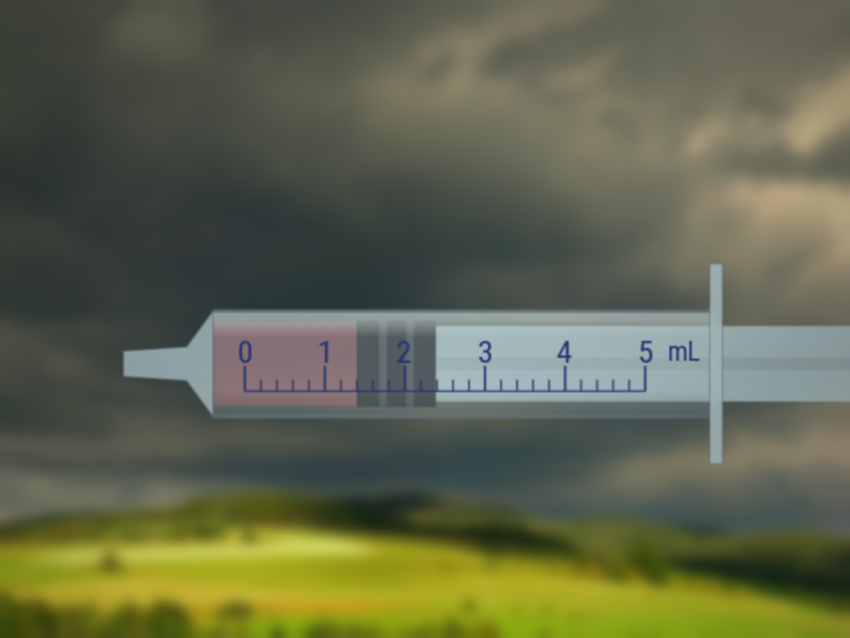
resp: 1.4,mL
